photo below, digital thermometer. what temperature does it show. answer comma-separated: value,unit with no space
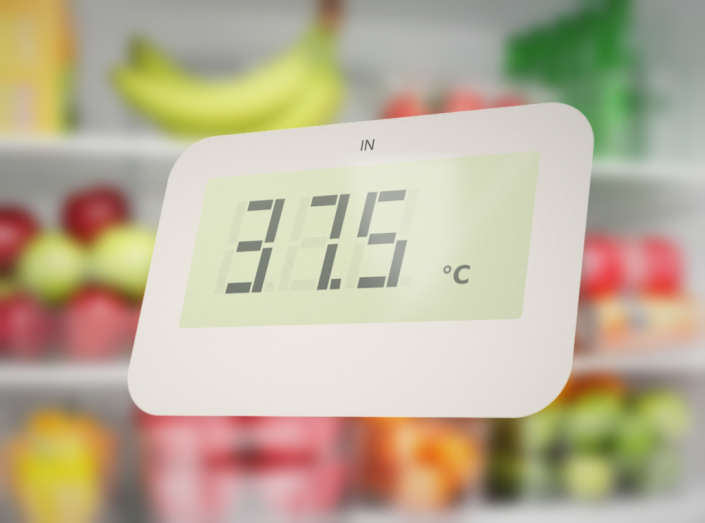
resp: 37.5,°C
